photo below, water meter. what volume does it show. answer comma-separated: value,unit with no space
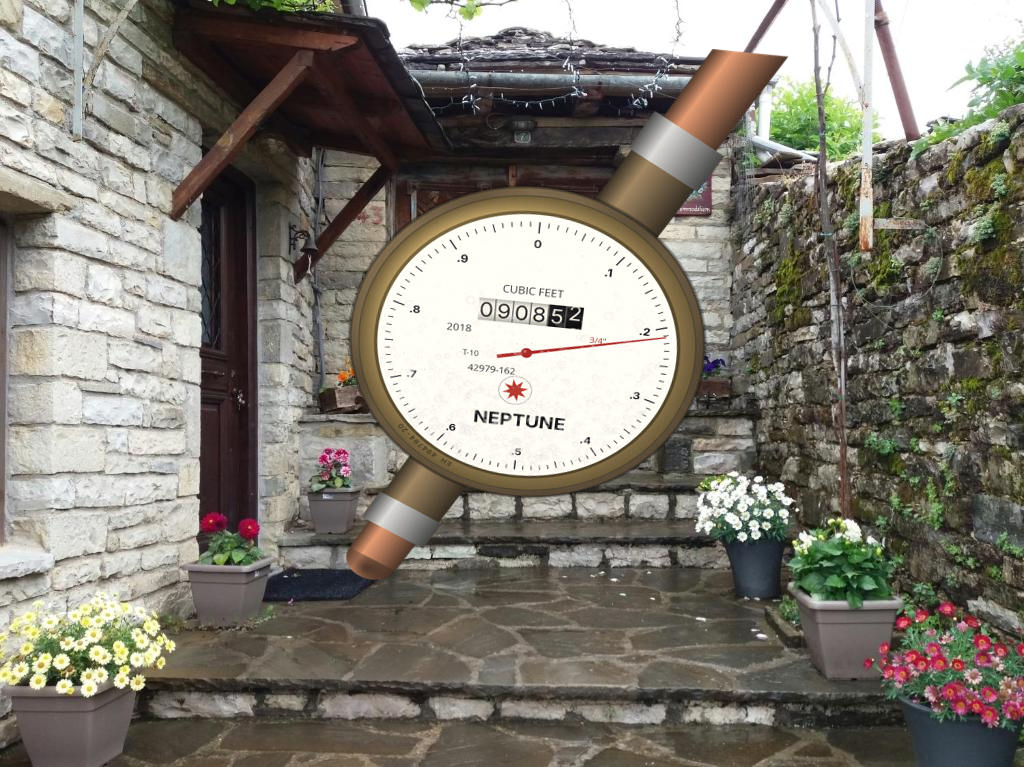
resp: 90852.21,ft³
